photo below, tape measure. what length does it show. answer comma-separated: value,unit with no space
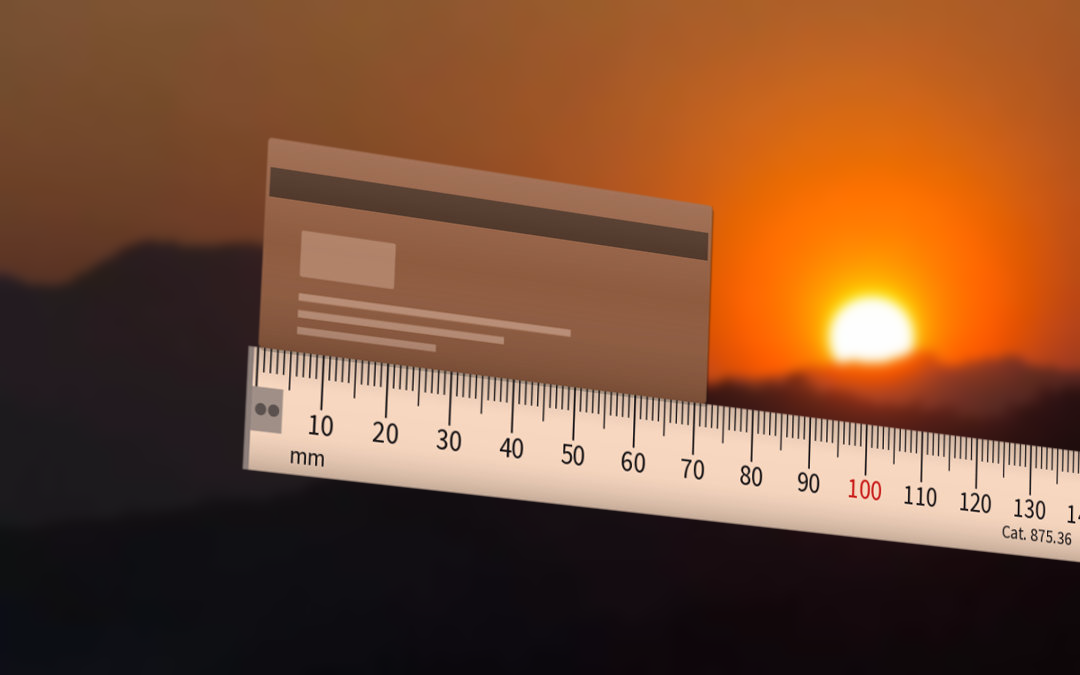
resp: 72,mm
